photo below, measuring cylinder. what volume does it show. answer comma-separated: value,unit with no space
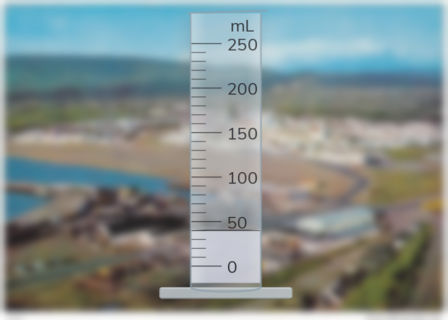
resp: 40,mL
